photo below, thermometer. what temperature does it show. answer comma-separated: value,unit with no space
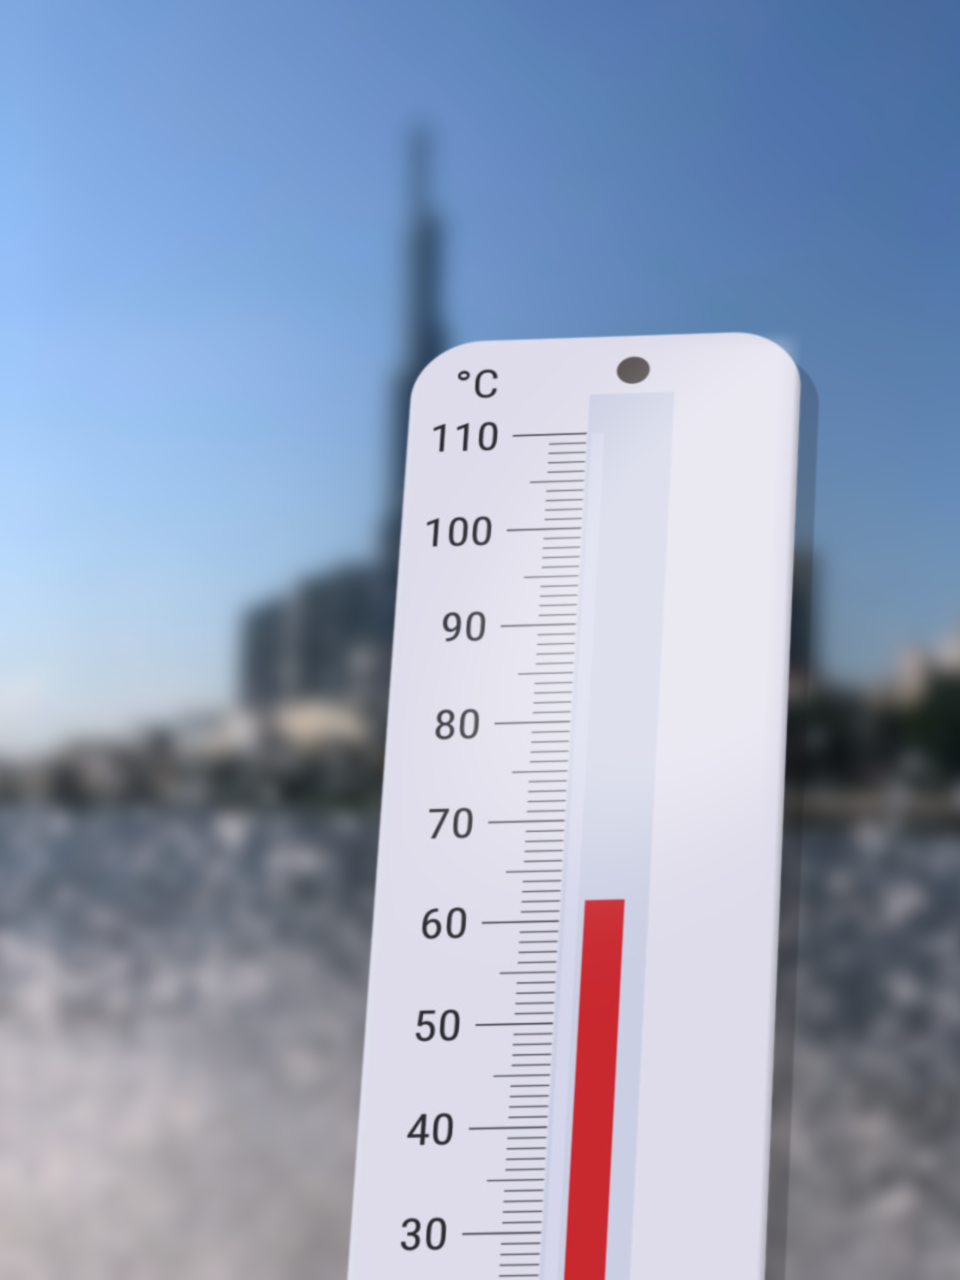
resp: 62,°C
